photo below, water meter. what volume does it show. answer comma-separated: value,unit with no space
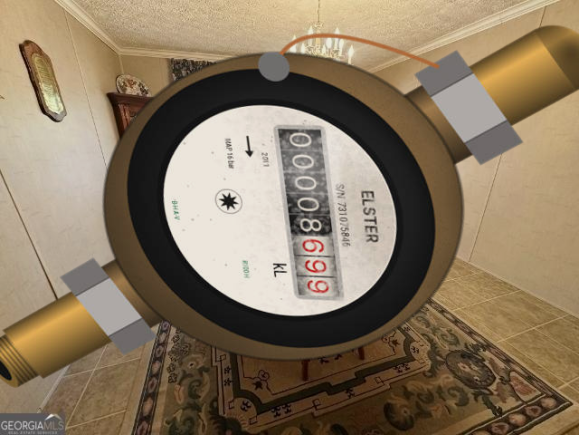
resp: 8.699,kL
